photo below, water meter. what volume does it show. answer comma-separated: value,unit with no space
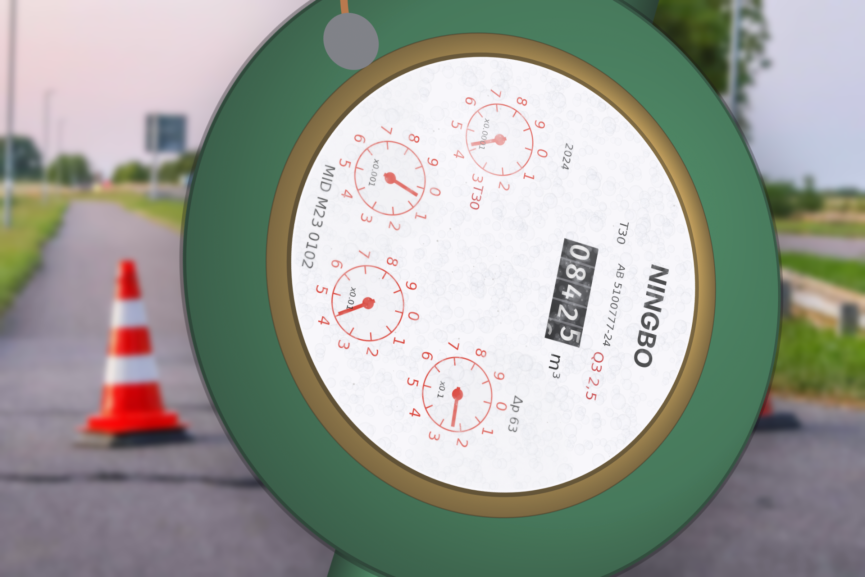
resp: 8425.2404,m³
